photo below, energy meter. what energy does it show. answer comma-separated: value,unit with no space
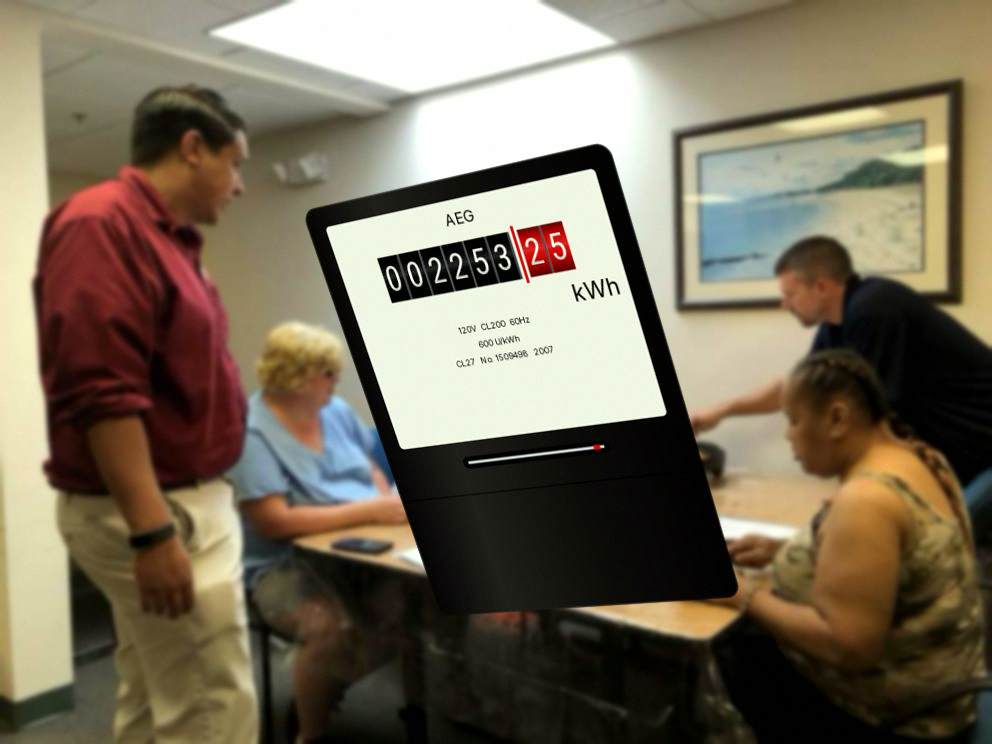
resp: 2253.25,kWh
